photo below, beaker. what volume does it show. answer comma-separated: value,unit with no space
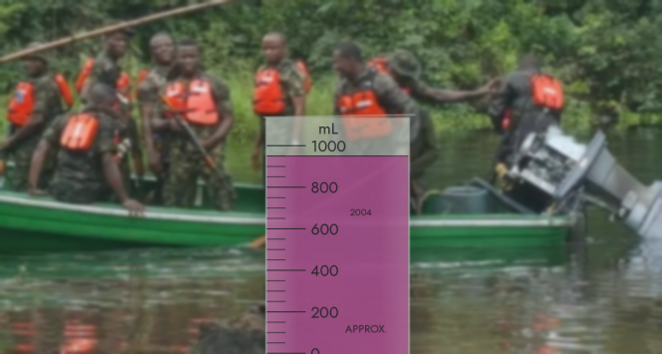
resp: 950,mL
